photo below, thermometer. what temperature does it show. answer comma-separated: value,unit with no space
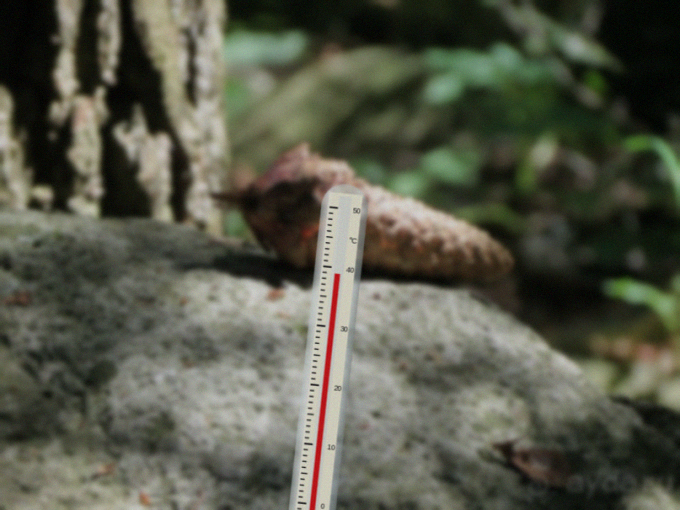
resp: 39,°C
